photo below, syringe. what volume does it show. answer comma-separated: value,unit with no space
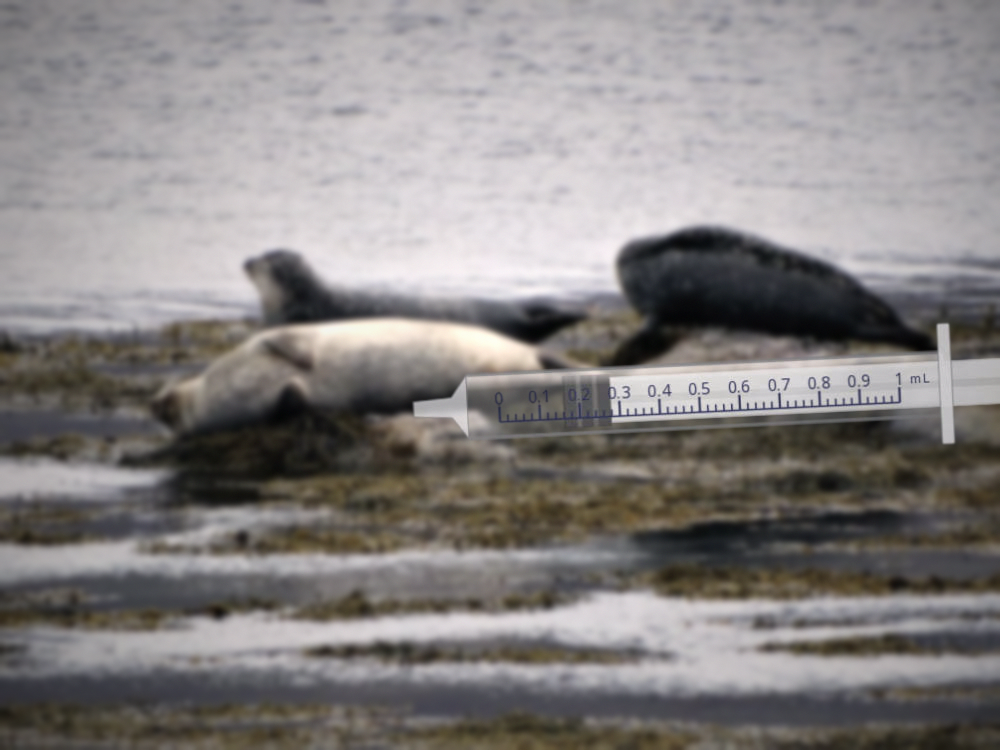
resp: 0.16,mL
